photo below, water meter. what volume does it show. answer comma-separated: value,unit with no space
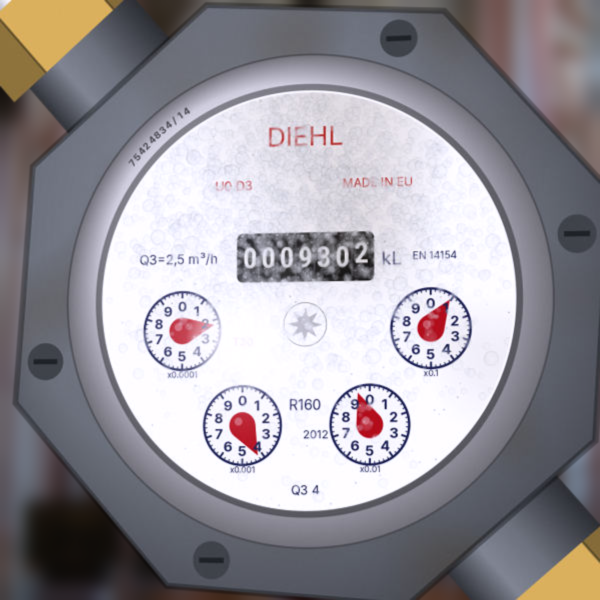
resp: 9302.0942,kL
